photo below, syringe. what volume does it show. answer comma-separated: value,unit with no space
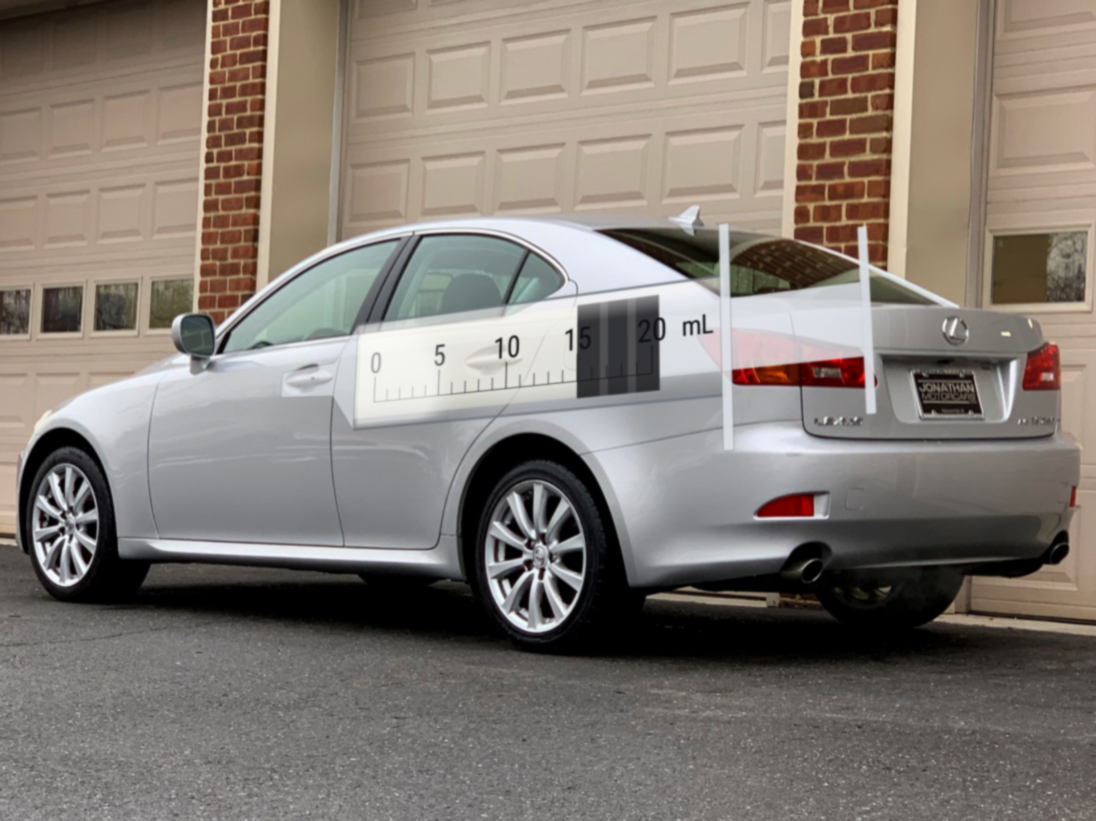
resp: 15,mL
